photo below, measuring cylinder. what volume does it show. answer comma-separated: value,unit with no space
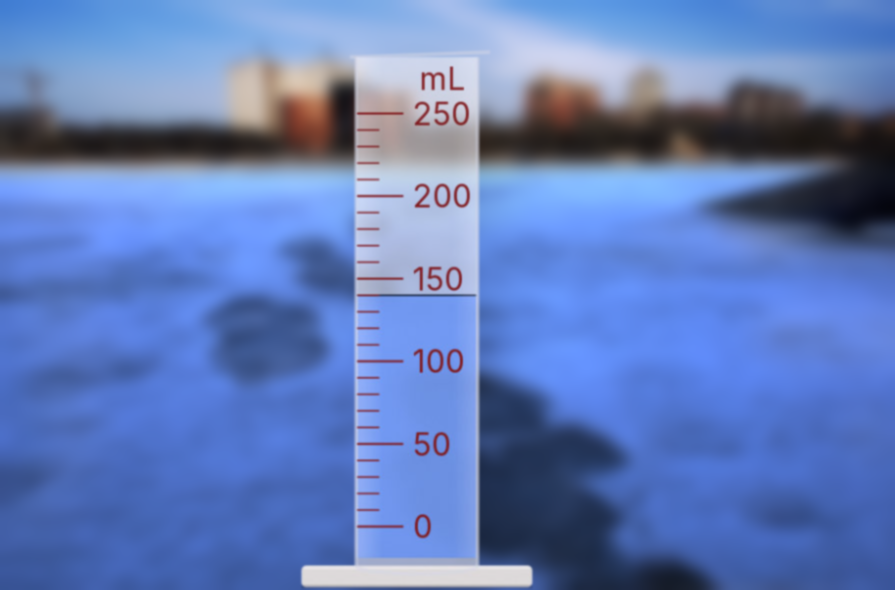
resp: 140,mL
